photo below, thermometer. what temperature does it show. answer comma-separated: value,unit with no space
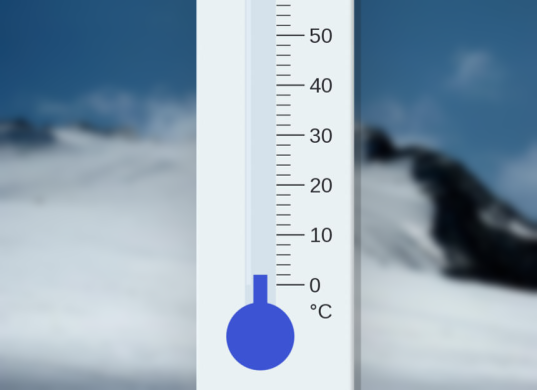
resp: 2,°C
